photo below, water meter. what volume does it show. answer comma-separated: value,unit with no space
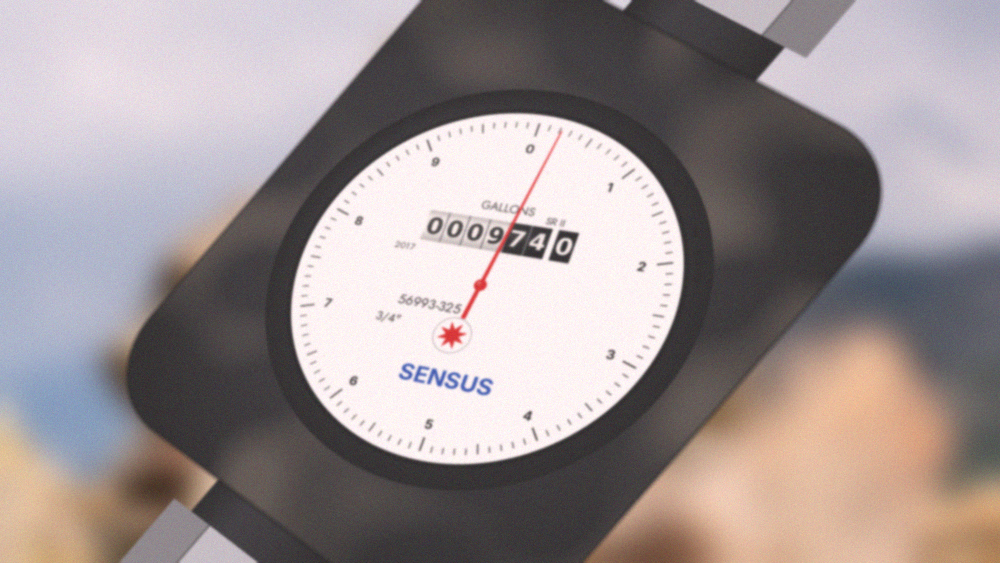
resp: 9740.2,gal
